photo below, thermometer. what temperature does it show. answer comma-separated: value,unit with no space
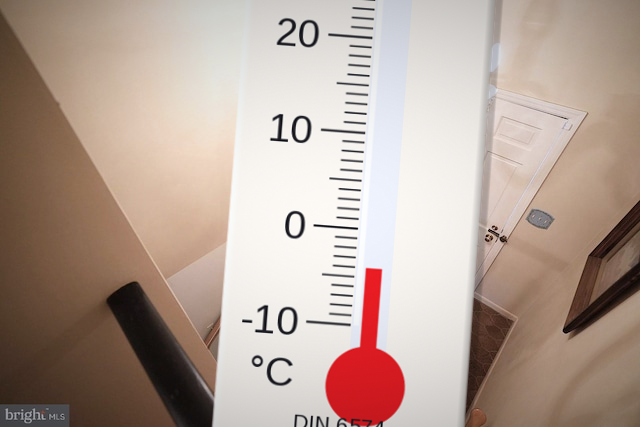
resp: -4,°C
